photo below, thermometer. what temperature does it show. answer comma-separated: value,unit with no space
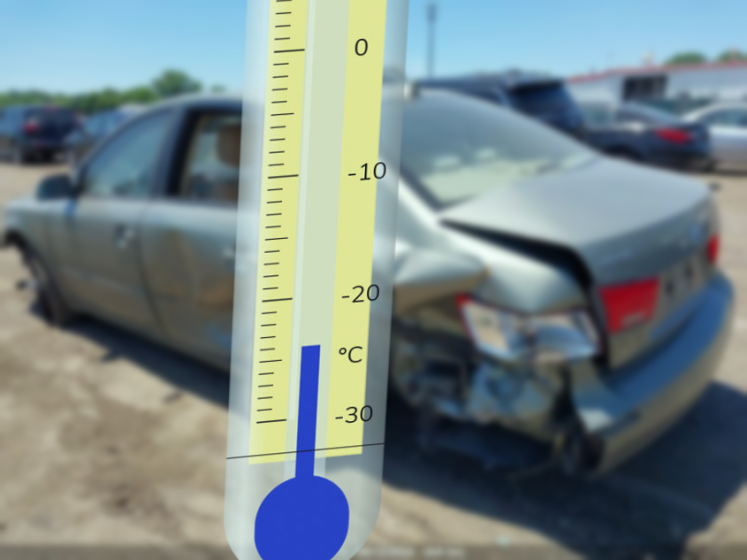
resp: -24,°C
